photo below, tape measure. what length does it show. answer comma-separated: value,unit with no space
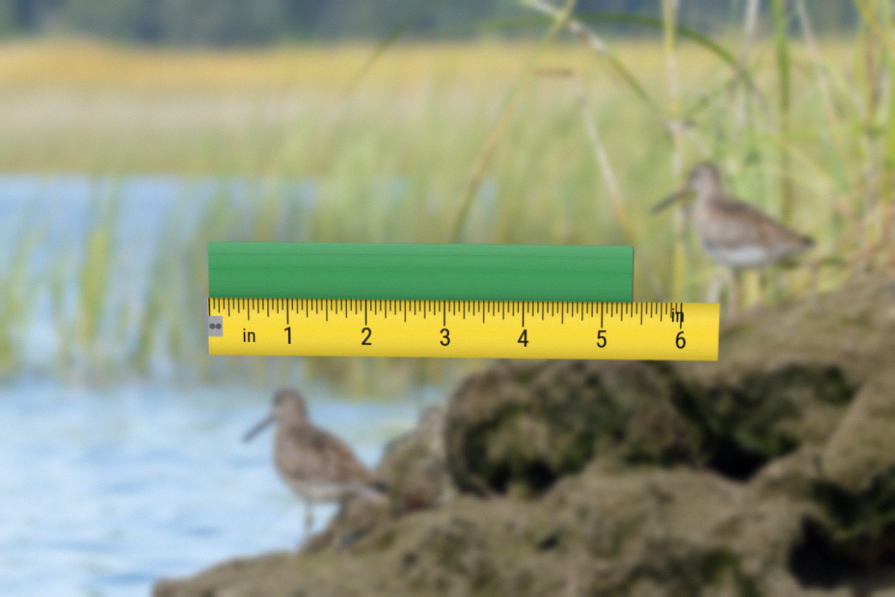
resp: 5.375,in
